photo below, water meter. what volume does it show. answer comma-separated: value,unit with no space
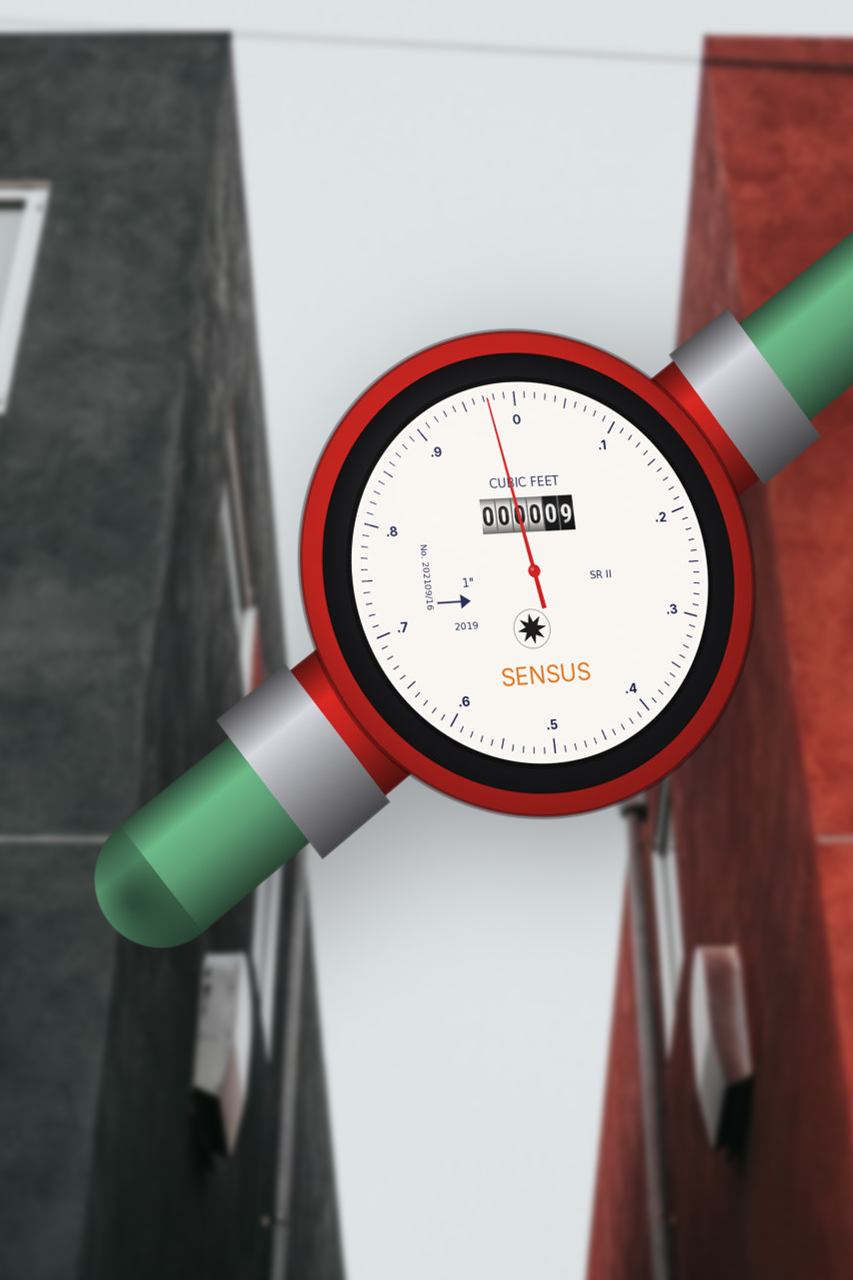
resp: 8.97,ft³
